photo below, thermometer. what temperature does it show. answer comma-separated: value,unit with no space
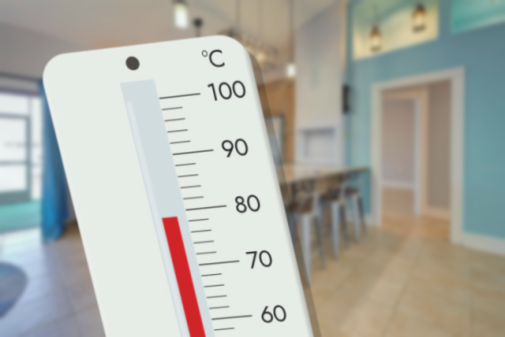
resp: 79,°C
